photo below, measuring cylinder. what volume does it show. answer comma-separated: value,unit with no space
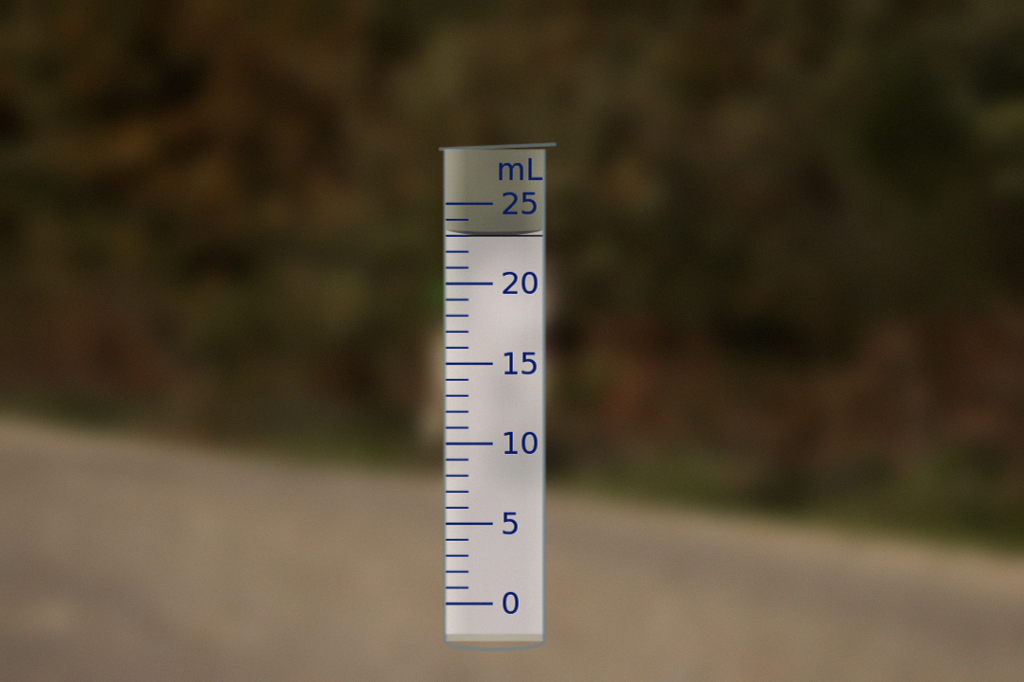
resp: 23,mL
